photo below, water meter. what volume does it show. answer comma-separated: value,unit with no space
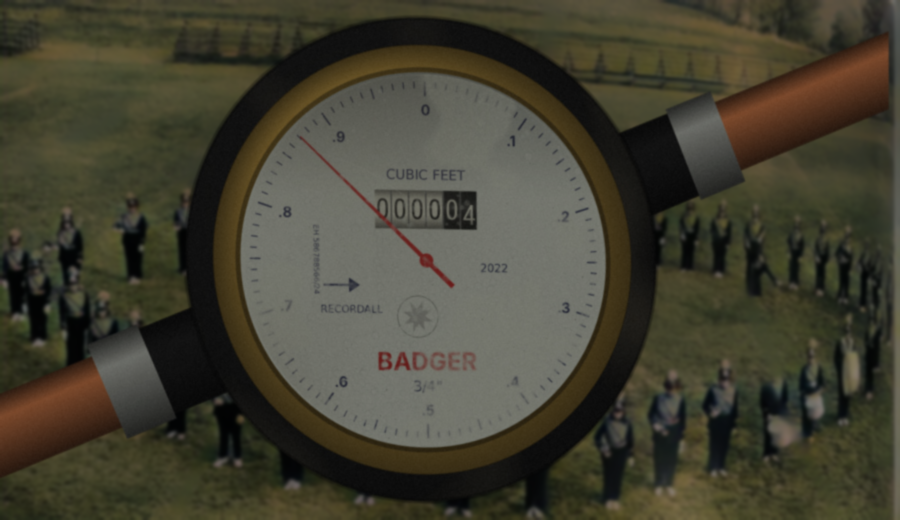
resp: 3.87,ft³
